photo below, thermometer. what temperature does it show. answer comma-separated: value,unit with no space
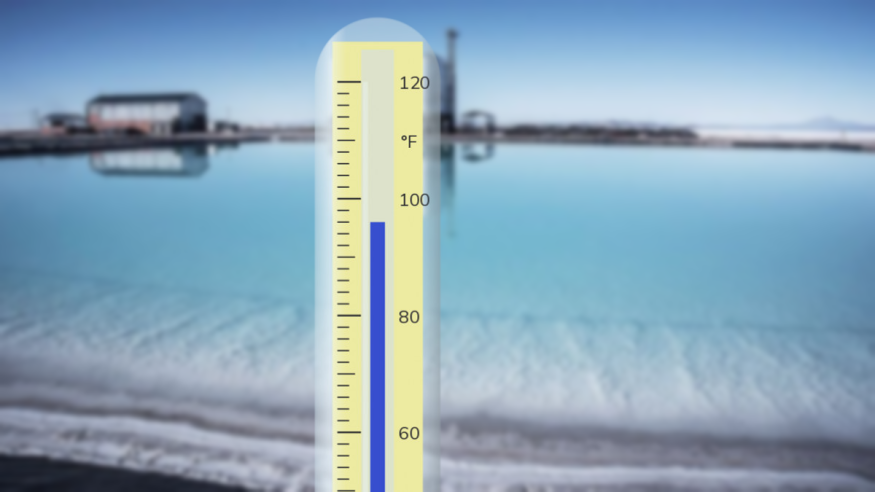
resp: 96,°F
